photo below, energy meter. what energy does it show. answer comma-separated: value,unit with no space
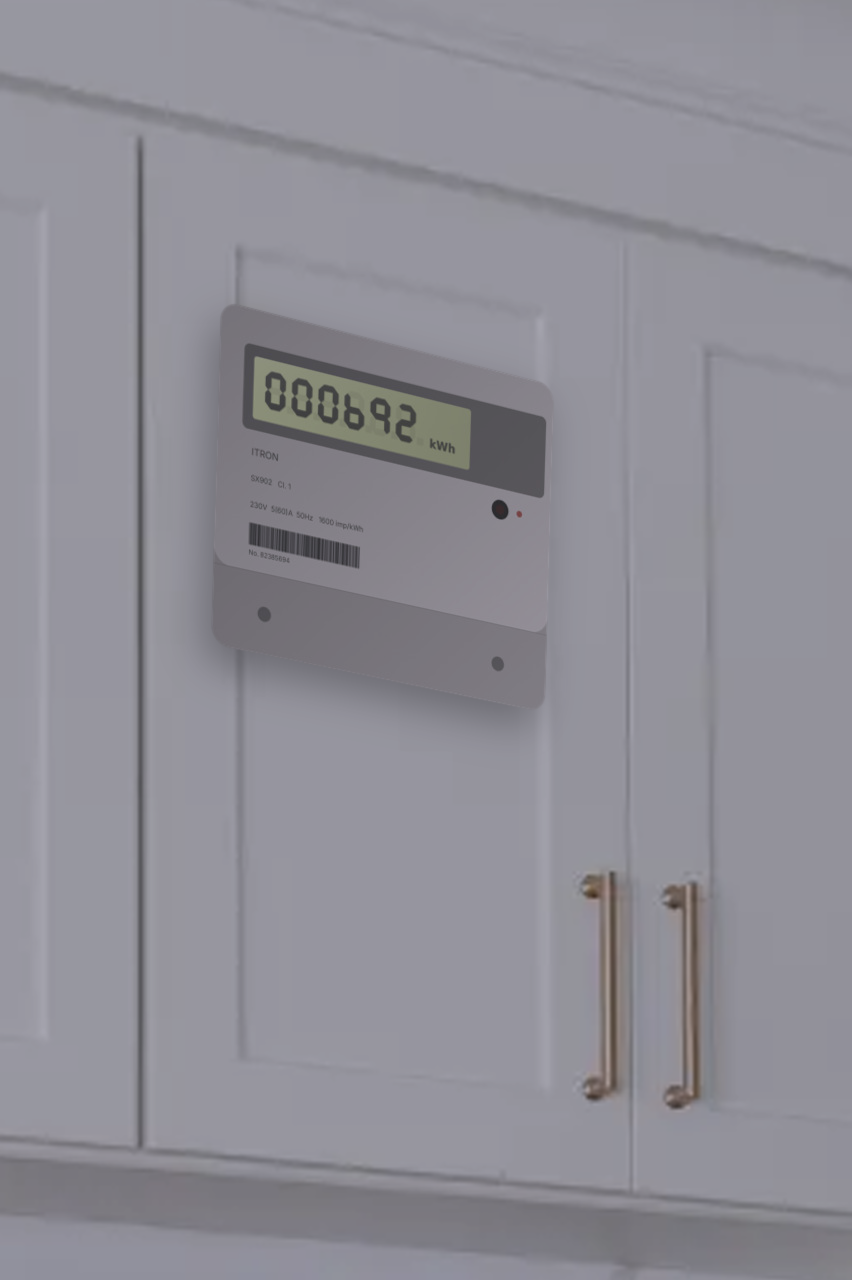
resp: 692,kWh
